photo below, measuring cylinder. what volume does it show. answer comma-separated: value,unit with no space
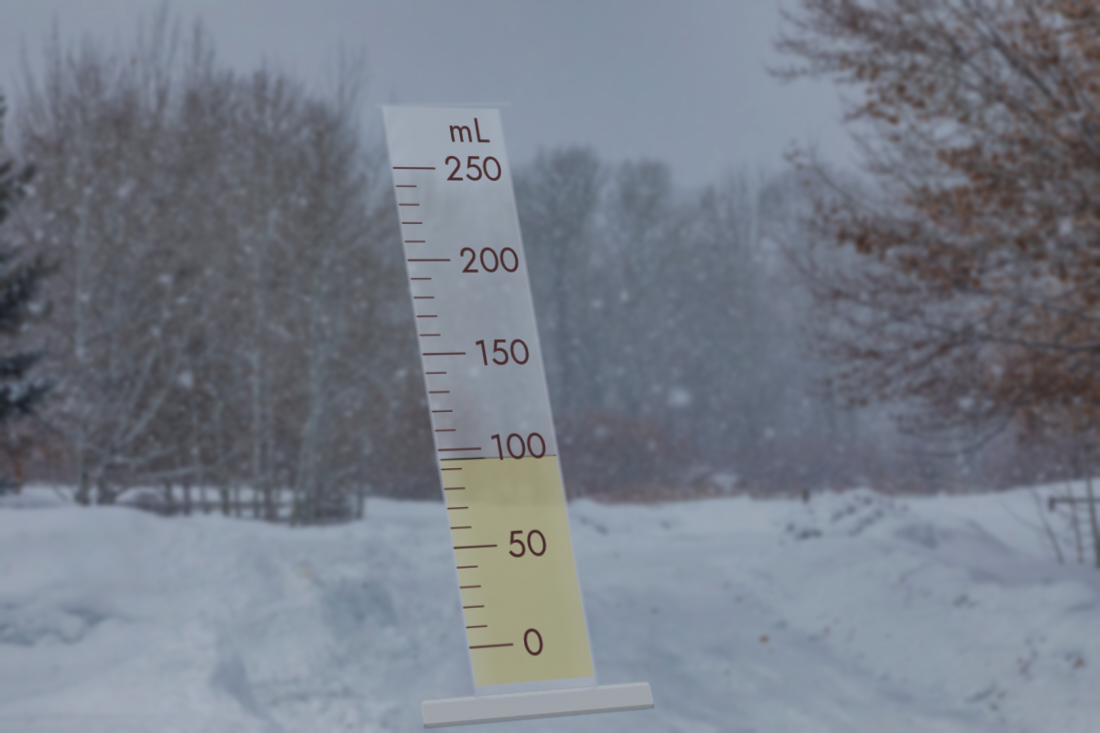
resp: 95,mL
